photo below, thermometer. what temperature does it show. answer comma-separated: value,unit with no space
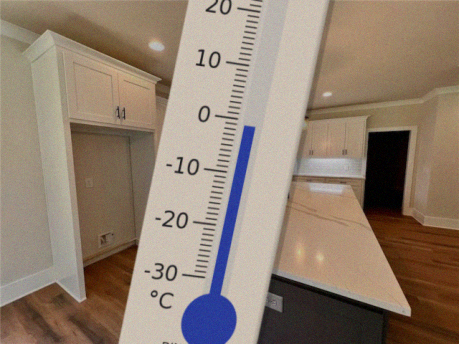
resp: -1,°C
